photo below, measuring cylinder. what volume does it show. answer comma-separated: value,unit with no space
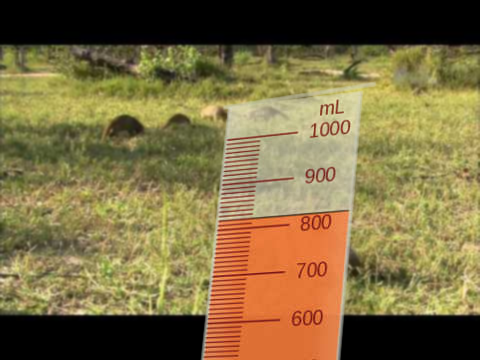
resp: 820,mL
